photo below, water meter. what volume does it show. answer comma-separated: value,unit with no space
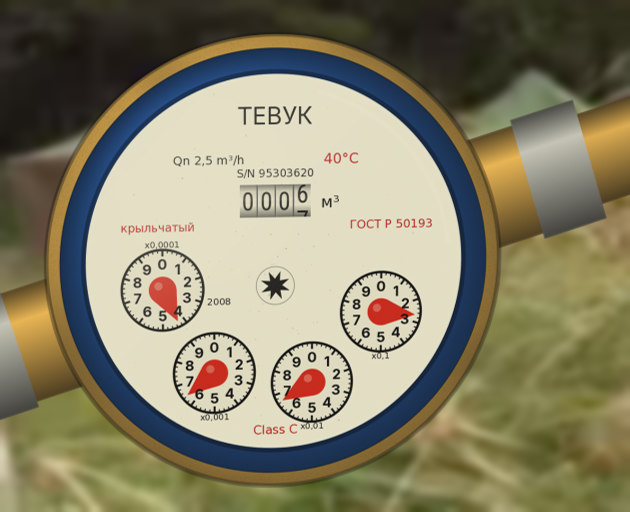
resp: 6.2664,m³
